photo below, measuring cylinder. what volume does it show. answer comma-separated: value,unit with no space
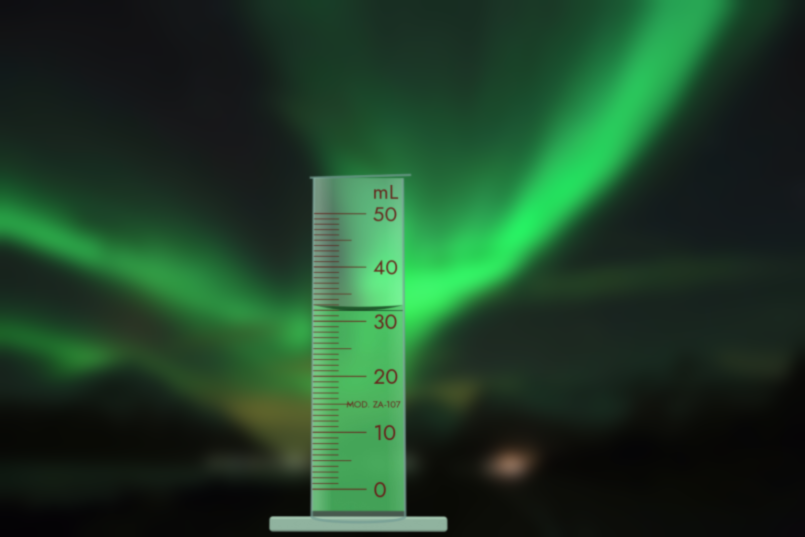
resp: 32,mL
